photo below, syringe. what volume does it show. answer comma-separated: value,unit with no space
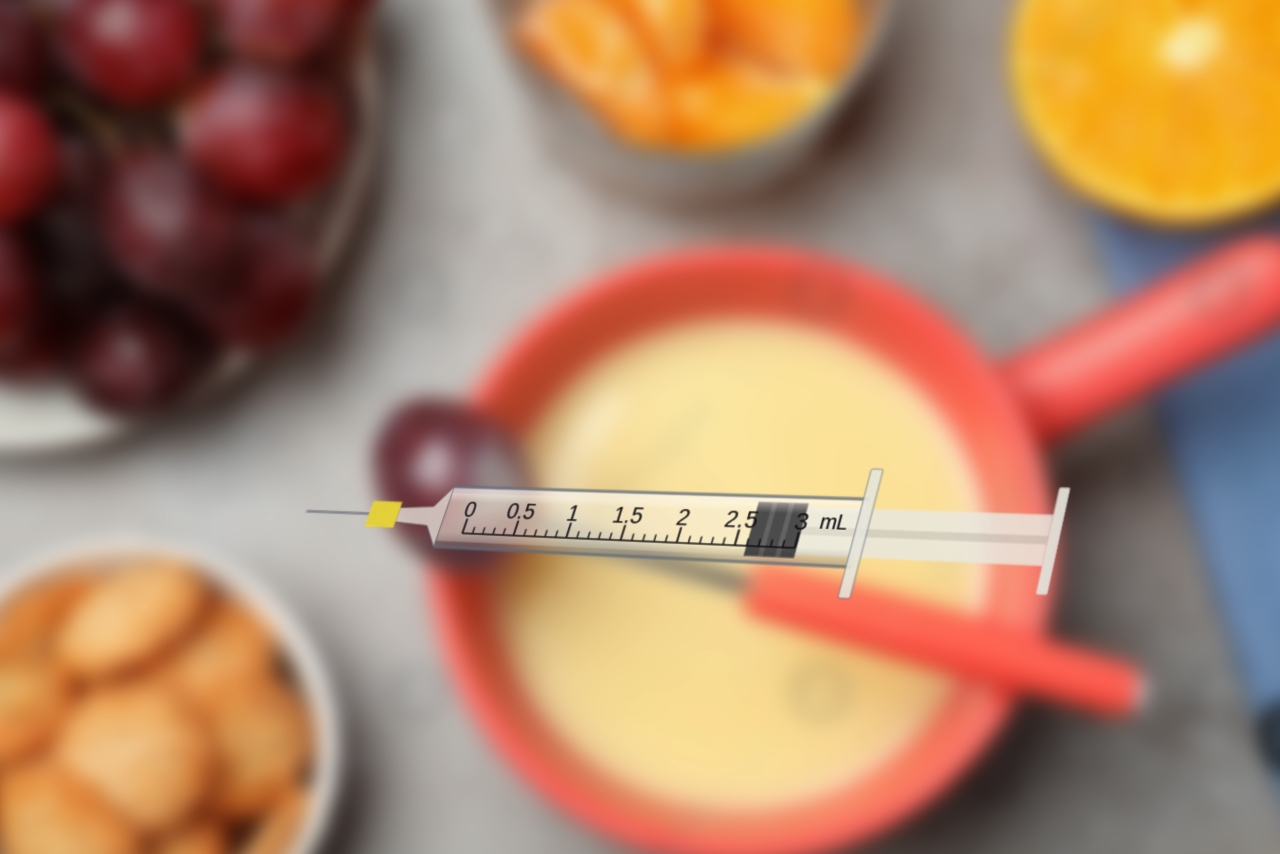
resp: 2.6,mL
